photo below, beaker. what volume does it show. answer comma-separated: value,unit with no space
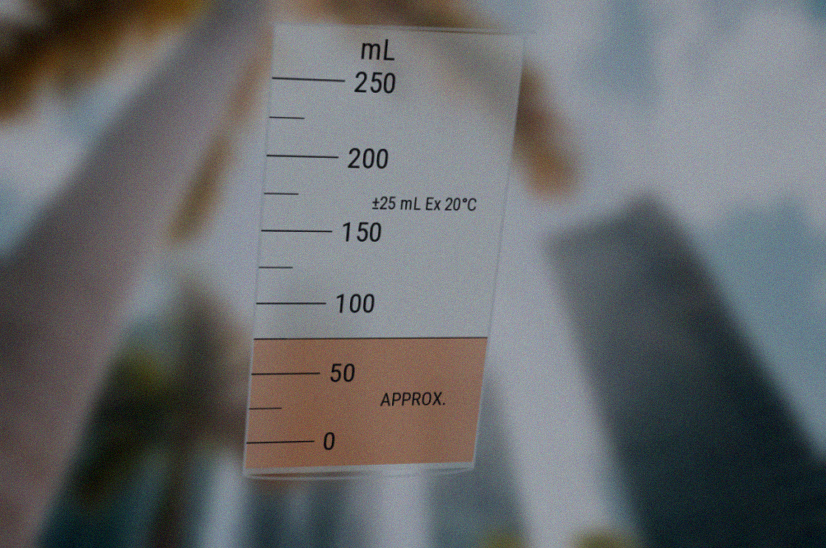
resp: 75,mL
